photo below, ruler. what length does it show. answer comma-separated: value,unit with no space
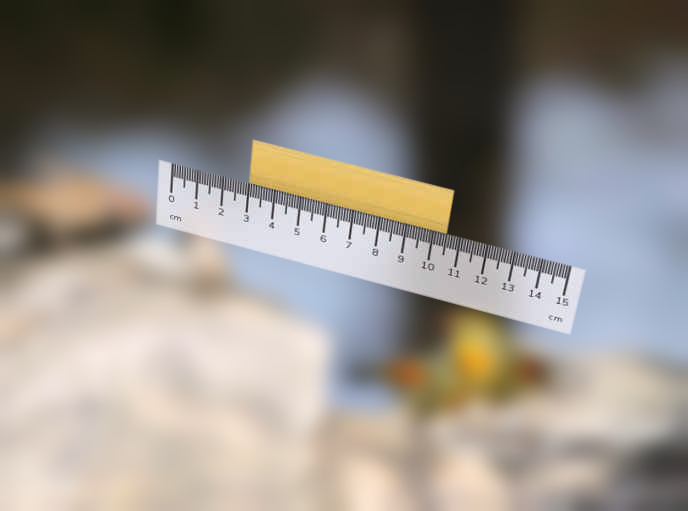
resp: 7.5,cm
